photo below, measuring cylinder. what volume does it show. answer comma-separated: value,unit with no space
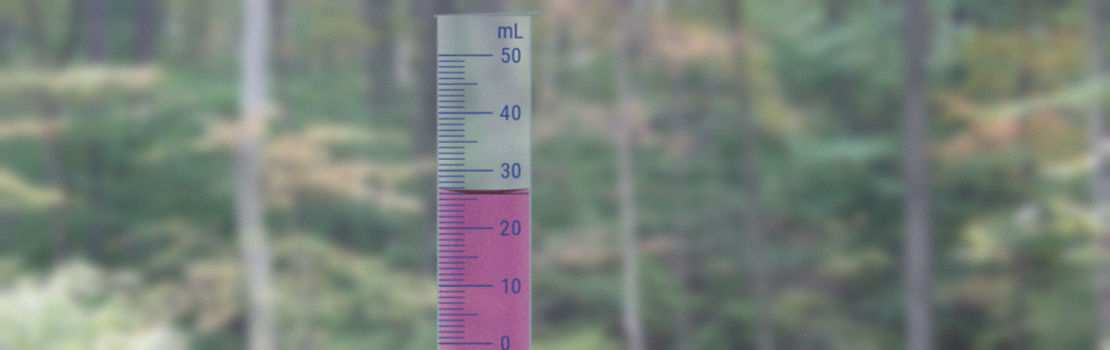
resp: 26,mL
